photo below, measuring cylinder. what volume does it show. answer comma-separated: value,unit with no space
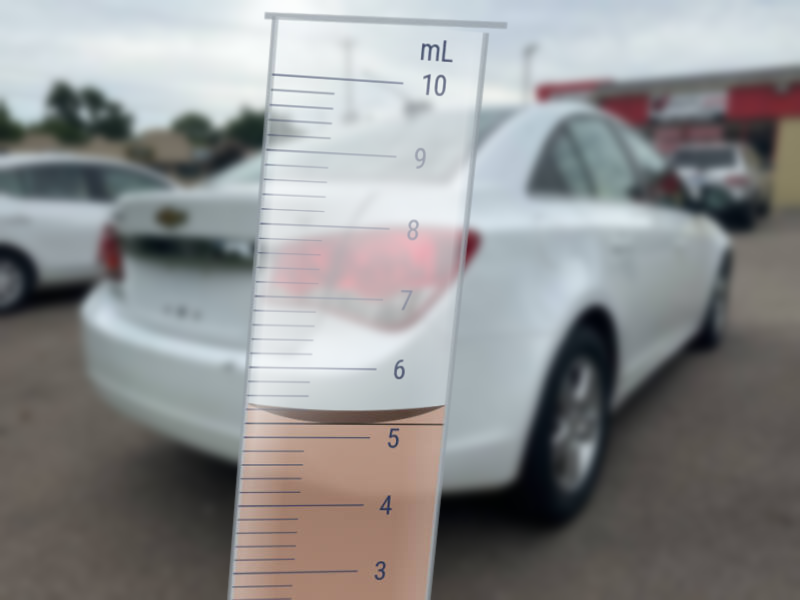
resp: 5.2,mL
